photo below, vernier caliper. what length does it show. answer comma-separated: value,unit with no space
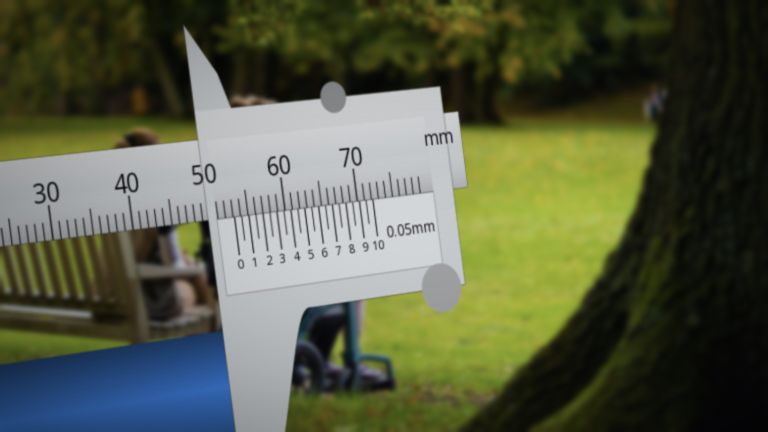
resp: 53.2,mm
